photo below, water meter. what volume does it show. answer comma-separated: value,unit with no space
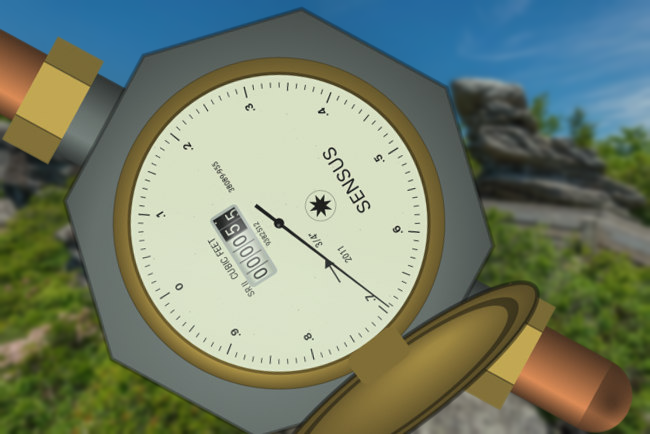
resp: 54.69,ft³
